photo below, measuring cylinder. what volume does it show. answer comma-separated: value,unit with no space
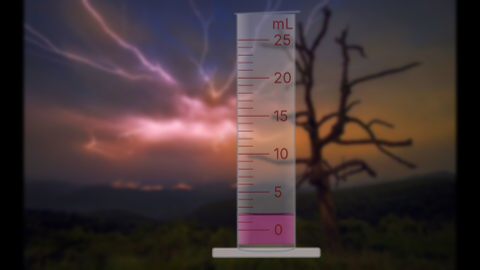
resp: 2,mL
